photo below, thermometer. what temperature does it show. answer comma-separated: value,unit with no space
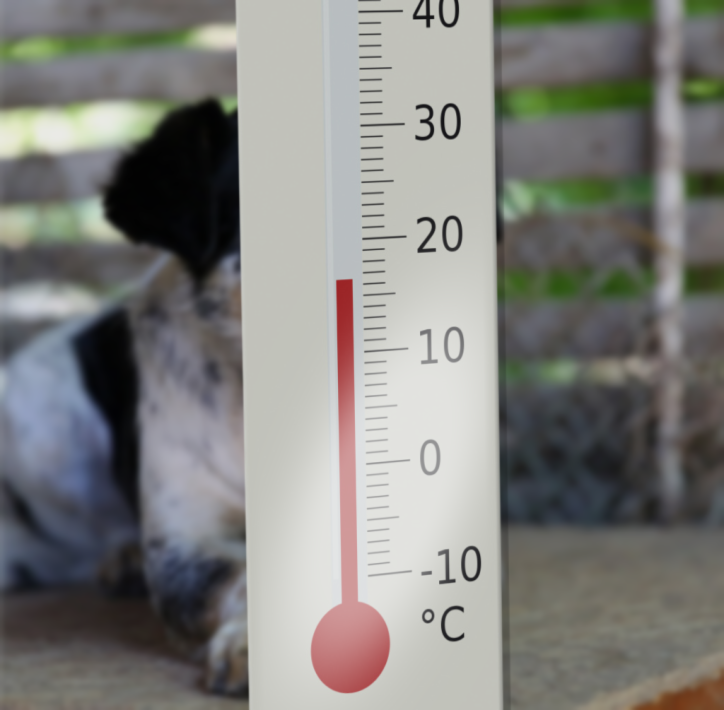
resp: 16.5,°C
